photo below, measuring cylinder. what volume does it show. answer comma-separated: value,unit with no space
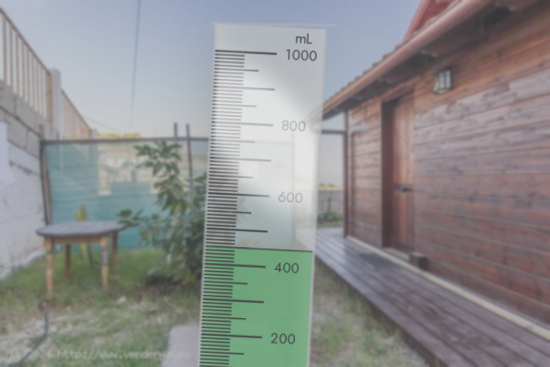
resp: 450,mL
